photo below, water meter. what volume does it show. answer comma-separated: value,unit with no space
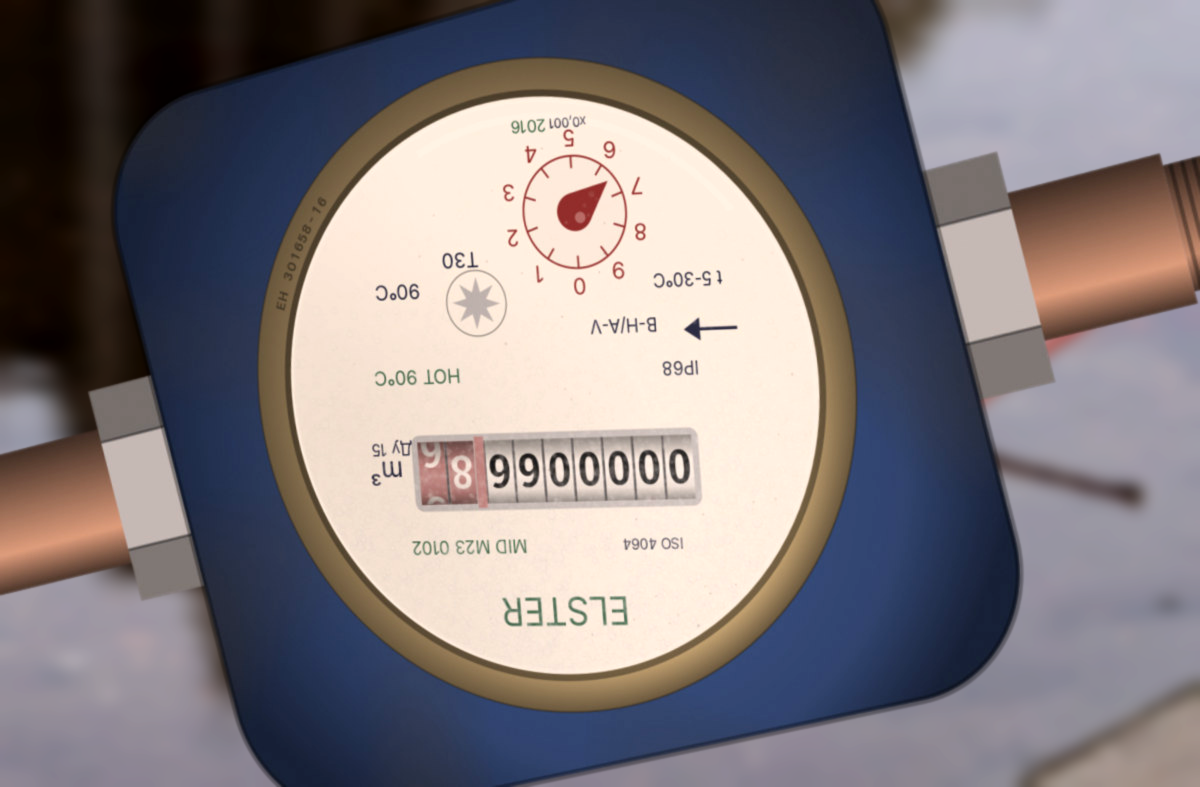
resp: 66.856,m³
